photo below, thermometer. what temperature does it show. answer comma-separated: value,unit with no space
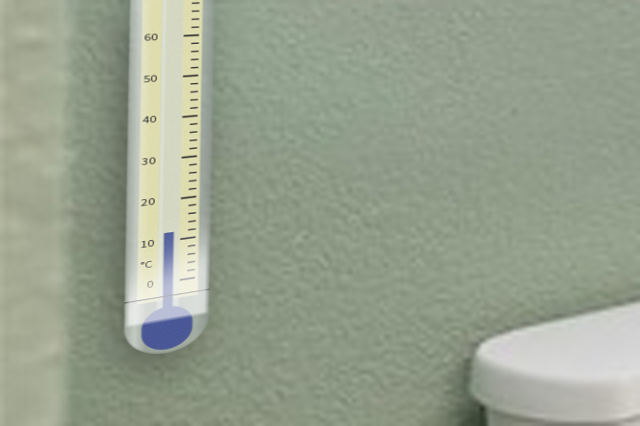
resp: 12,°C
